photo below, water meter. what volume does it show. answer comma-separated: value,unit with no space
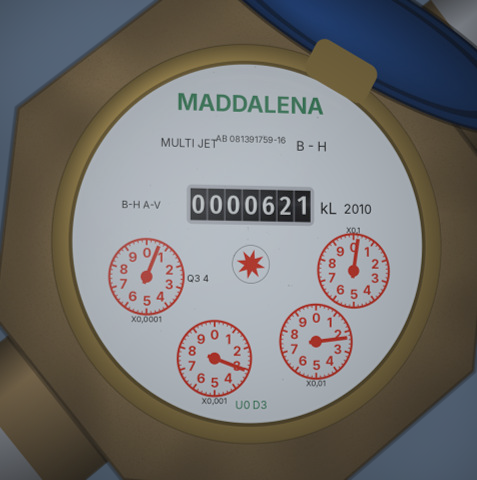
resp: 621.0230,kL
